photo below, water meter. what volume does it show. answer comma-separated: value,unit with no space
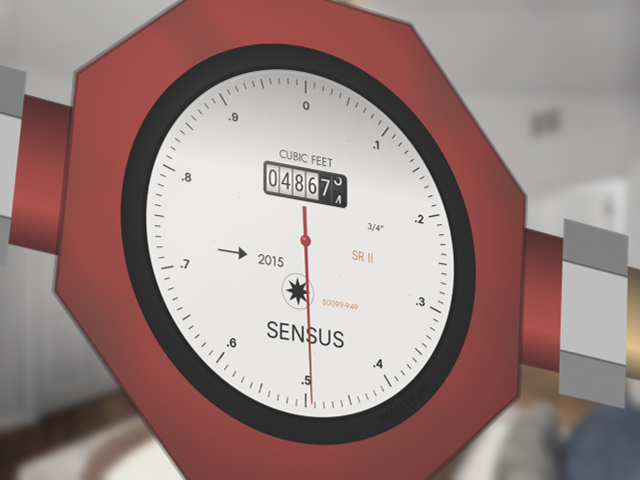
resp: 48673.49,ft³
